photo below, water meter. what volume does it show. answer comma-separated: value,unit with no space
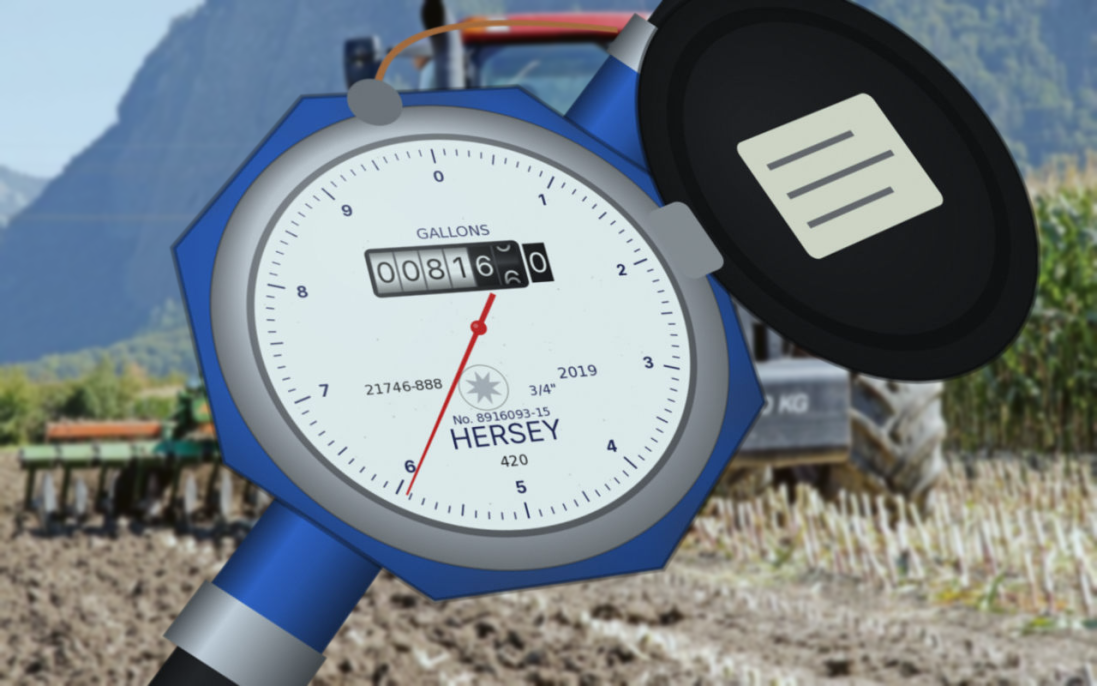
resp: 81655.9,gal
